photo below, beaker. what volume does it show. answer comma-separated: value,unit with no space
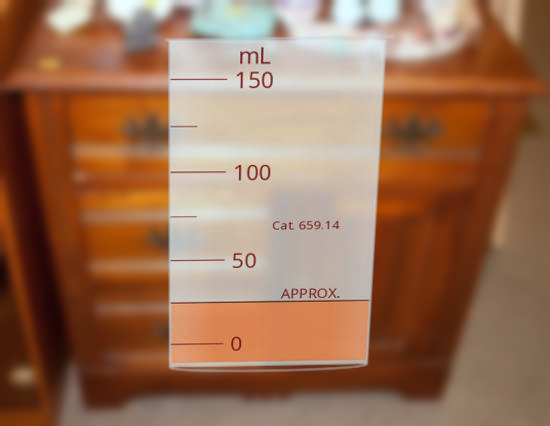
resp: 25,mL
